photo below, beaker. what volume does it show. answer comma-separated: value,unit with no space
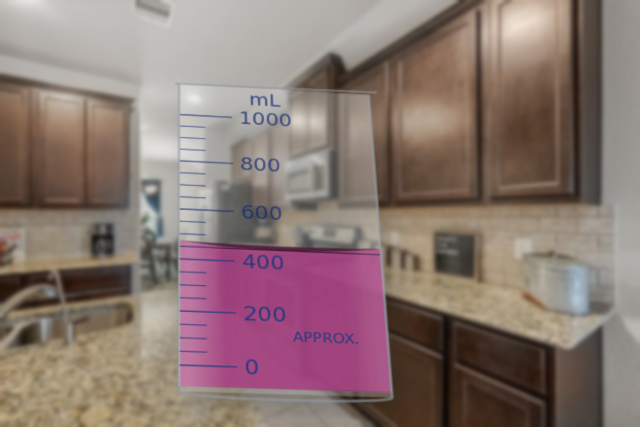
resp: 450,mL
